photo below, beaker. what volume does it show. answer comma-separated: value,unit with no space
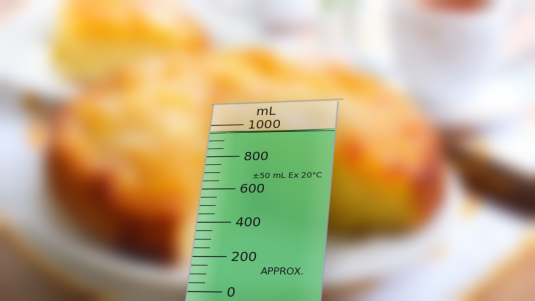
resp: 950,mL
